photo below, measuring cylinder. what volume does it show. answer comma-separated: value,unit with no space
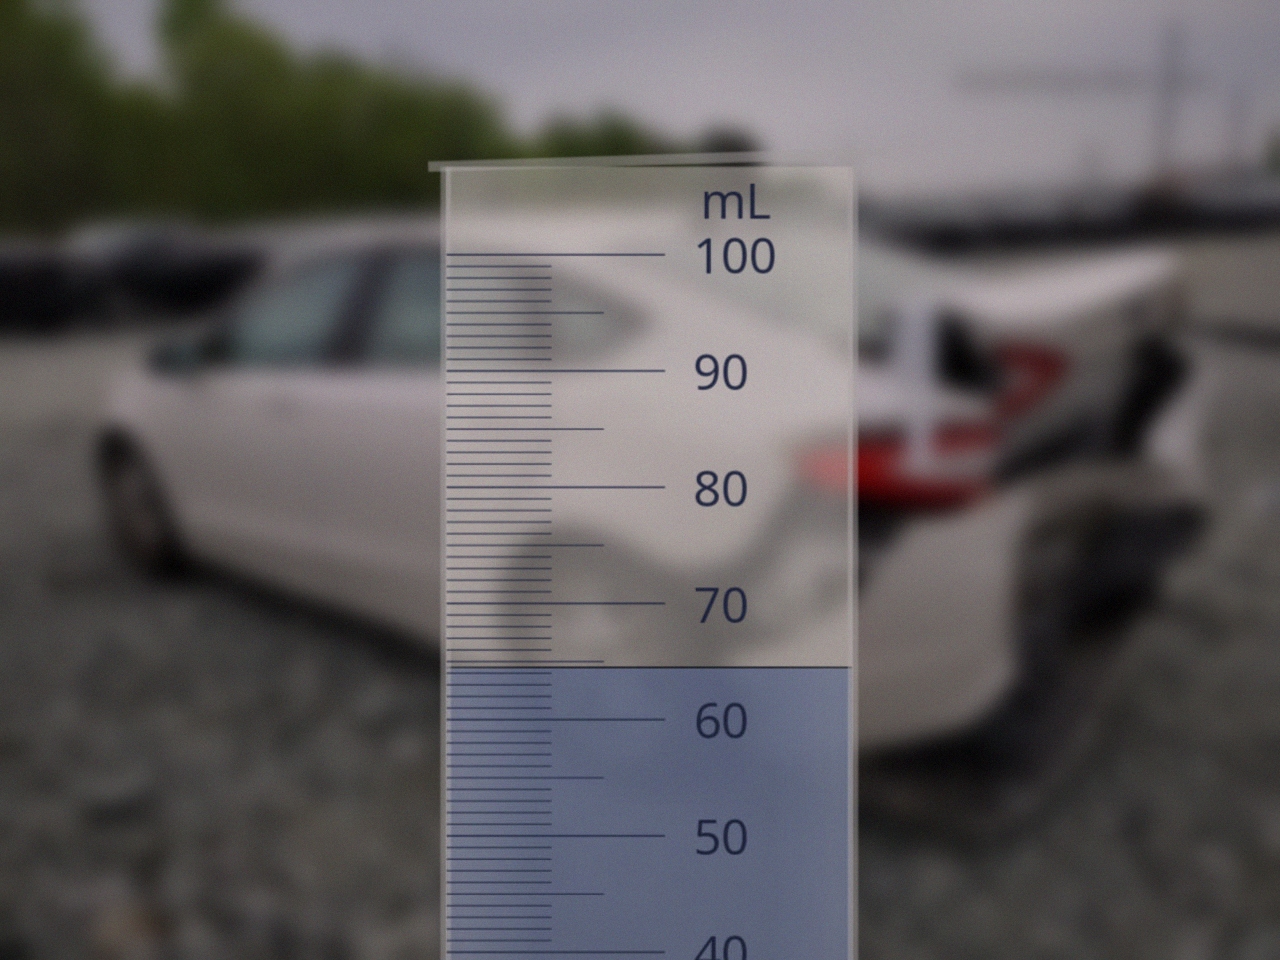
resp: 64.5,mL
